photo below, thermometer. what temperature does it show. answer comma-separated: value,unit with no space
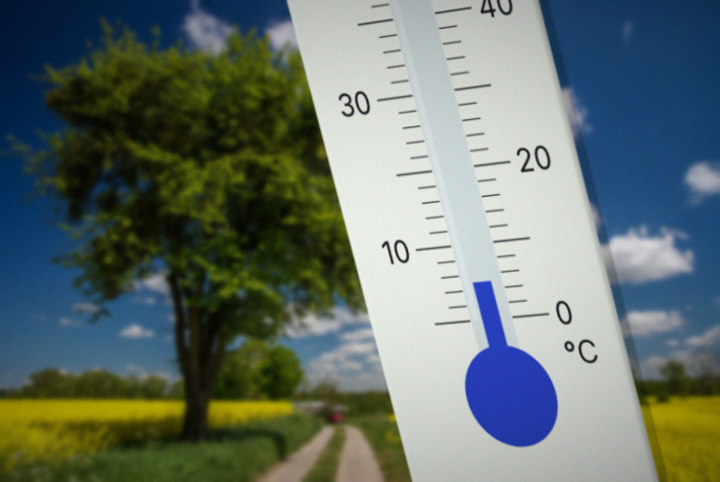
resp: 5,°C
